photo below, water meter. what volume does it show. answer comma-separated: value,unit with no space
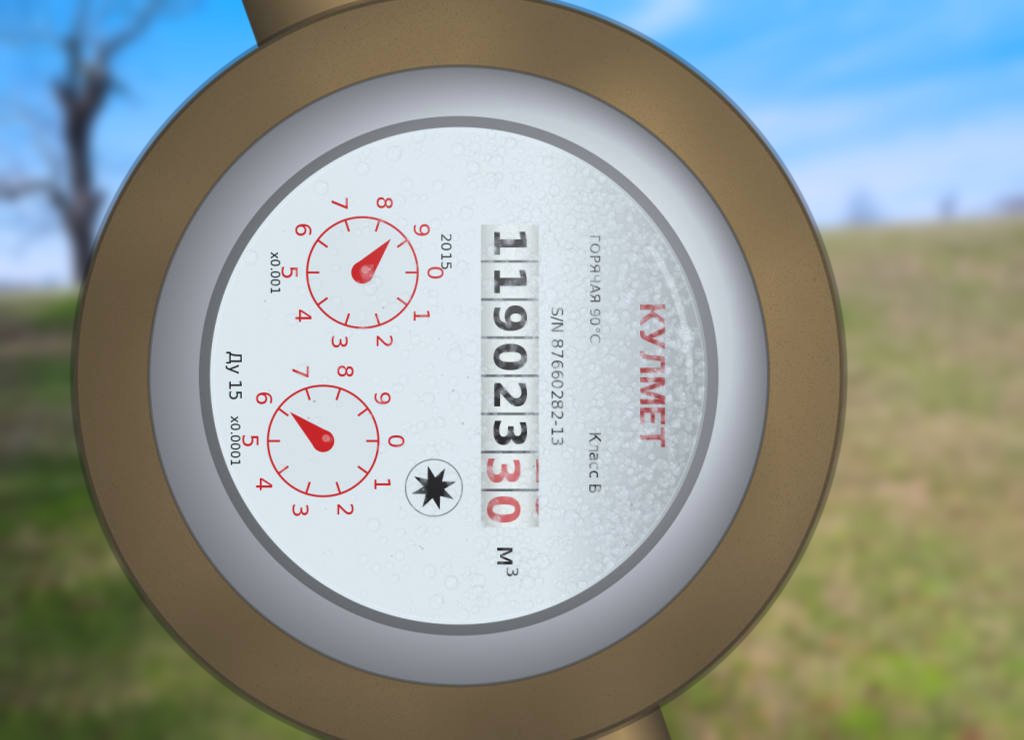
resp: 119023.2986,m³
